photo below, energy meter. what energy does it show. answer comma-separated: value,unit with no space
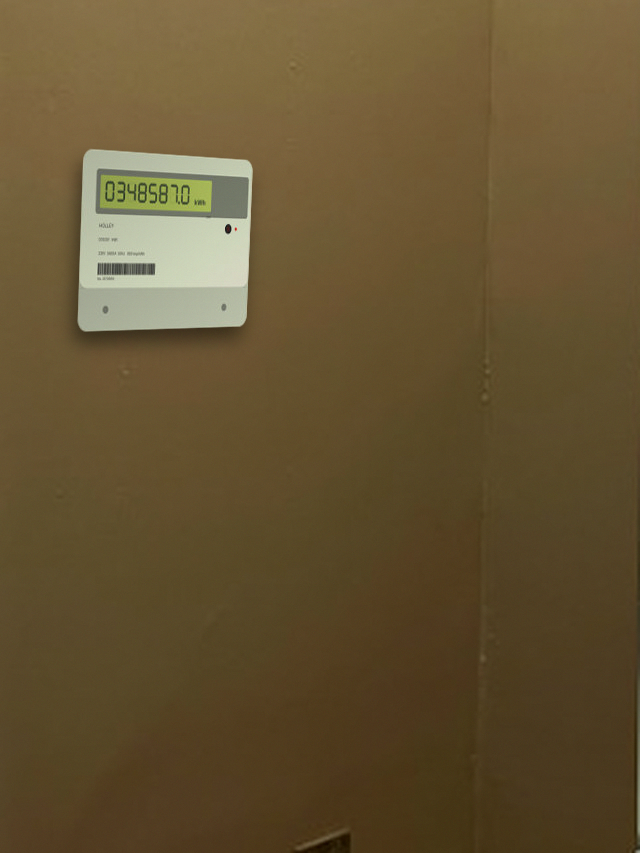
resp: 348587.0,kWh
